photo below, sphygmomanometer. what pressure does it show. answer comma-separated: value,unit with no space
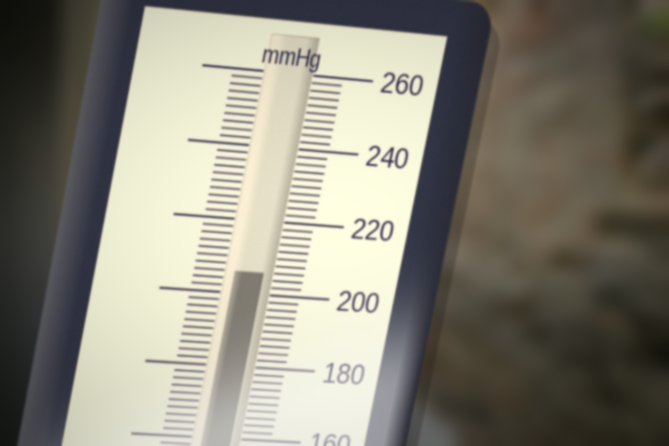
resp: 206,mmHg
